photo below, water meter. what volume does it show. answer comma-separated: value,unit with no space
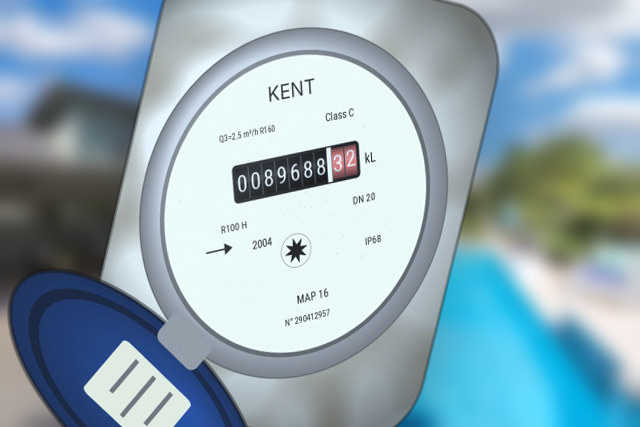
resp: 89688.32,kL
